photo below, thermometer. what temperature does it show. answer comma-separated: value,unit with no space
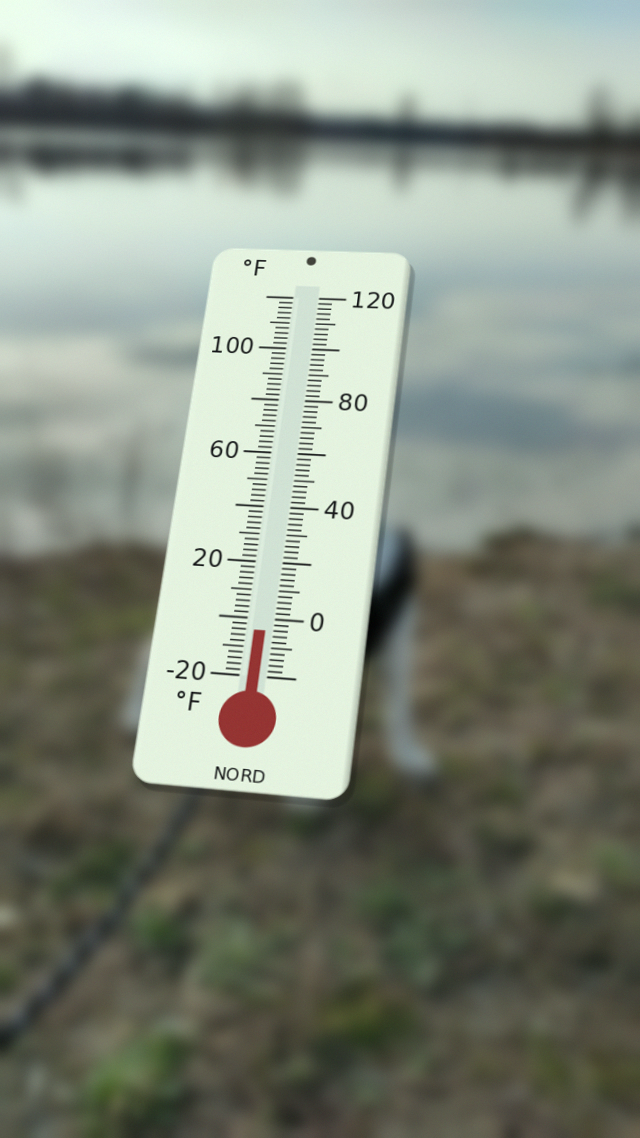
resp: -4,°F
